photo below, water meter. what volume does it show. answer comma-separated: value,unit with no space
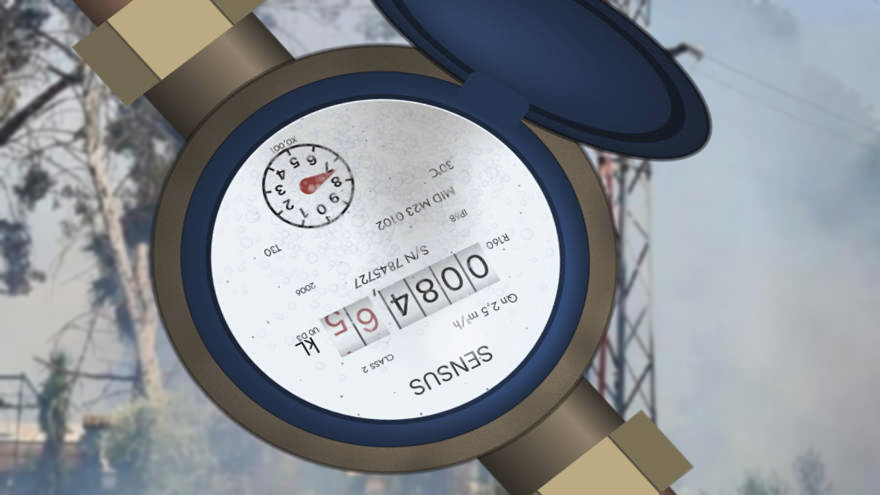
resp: 84.647,kL
